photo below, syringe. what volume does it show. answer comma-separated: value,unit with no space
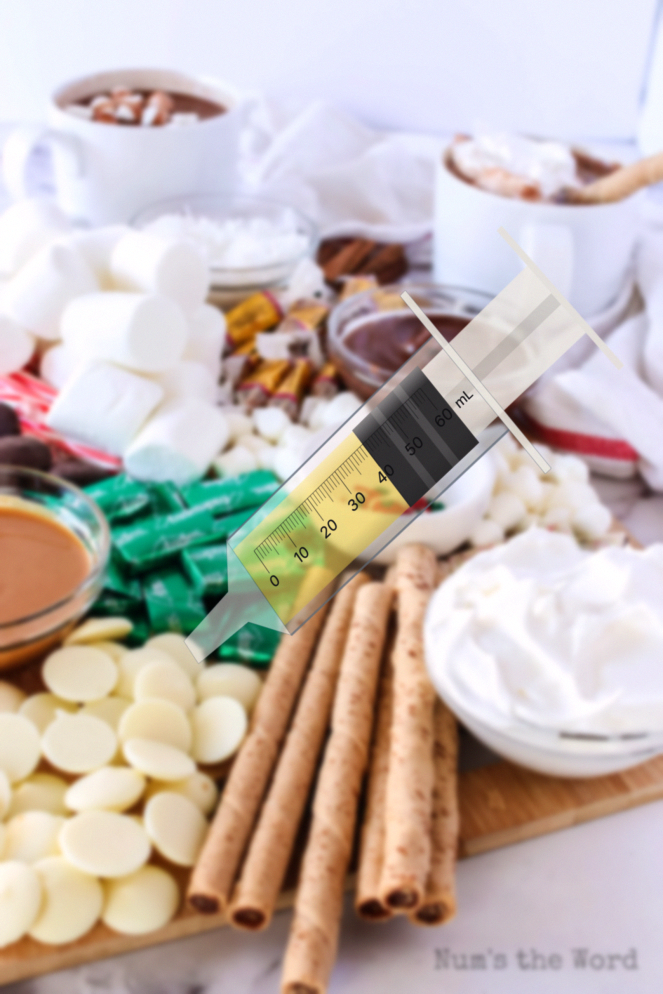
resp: 40,mL
